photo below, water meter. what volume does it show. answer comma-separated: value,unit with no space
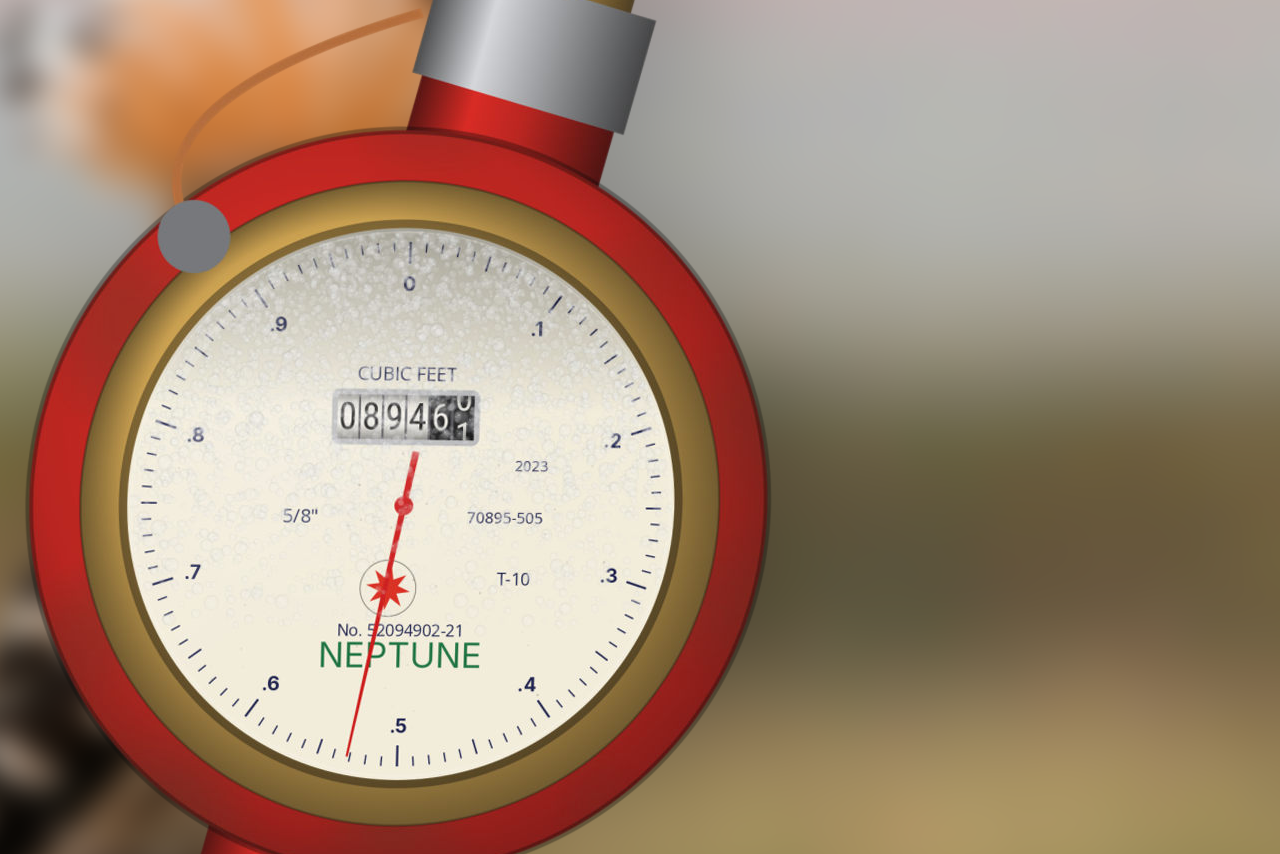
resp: 89460.53,ft³
